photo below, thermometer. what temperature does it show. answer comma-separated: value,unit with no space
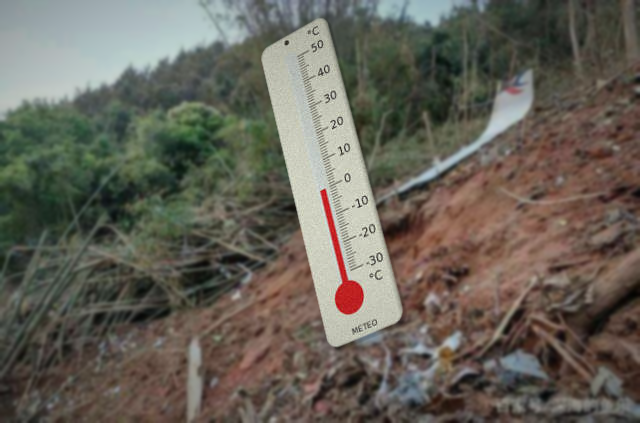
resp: 0,°C
